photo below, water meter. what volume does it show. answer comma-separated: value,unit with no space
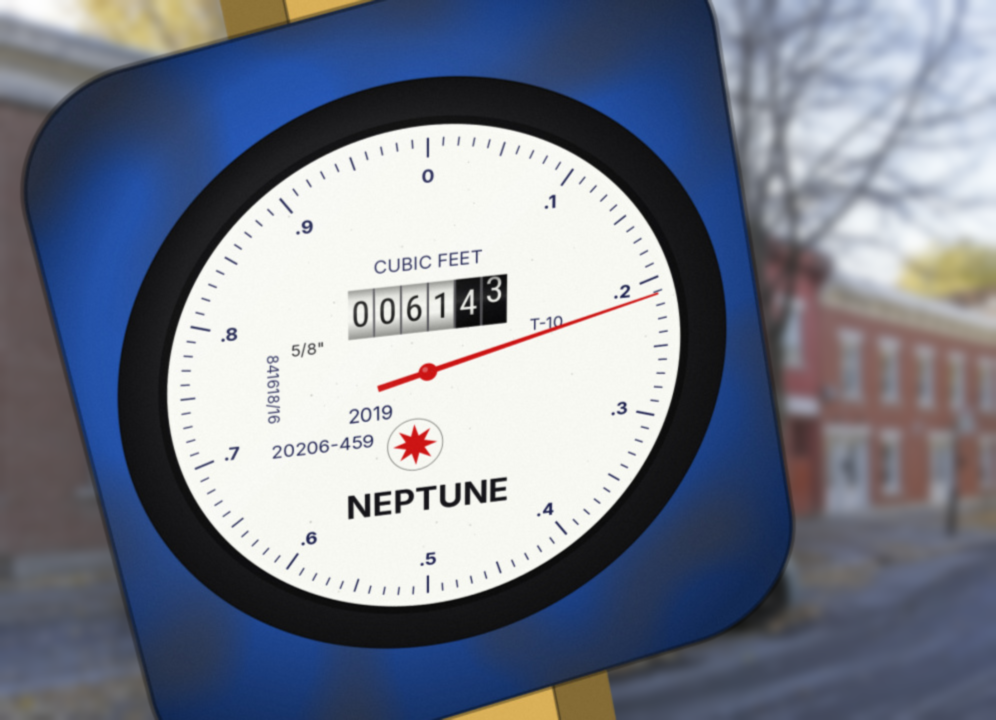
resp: 6143.21,ft³
